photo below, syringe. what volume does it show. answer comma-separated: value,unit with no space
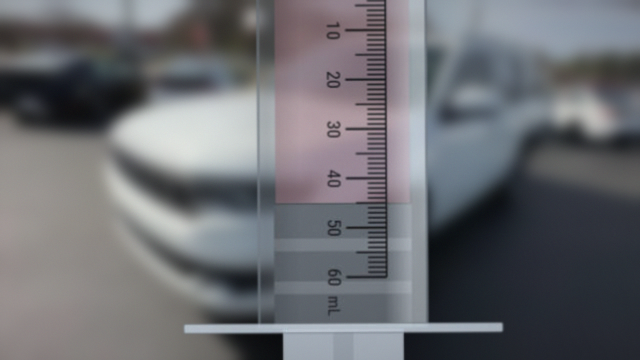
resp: 45,mL
